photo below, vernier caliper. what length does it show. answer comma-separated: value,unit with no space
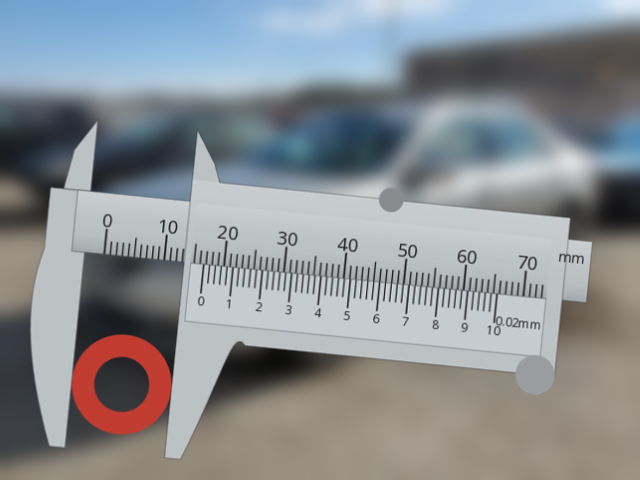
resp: 16.6,mm
